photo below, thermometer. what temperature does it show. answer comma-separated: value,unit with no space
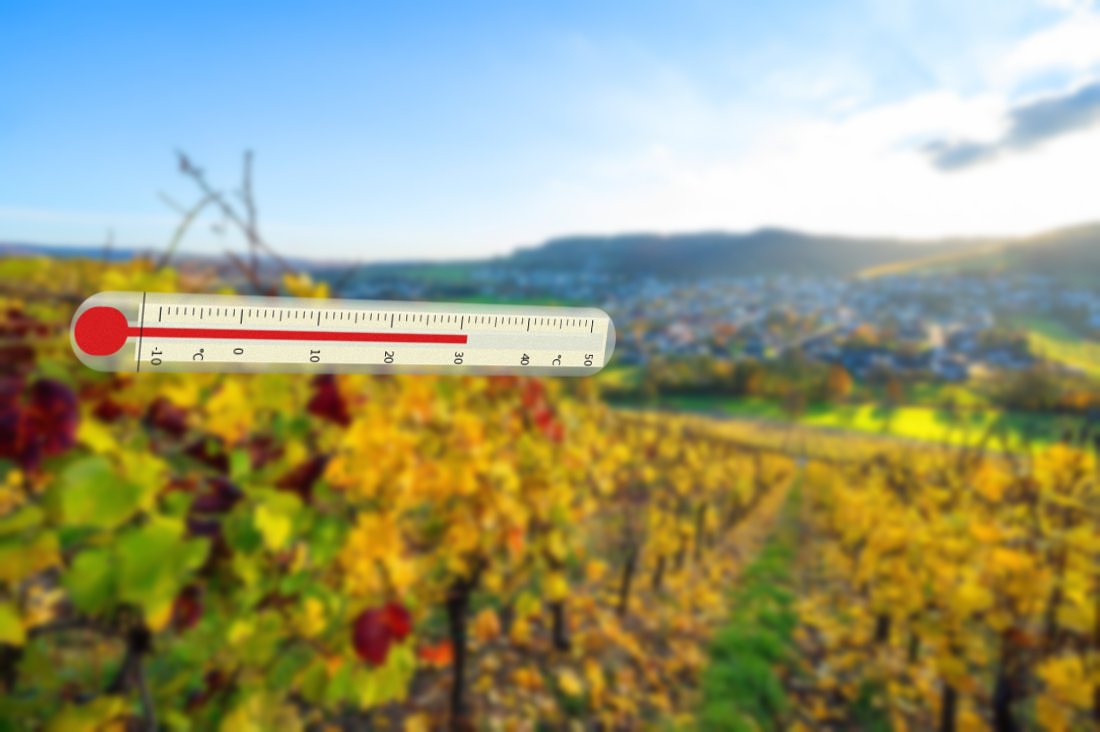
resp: 31,°C
